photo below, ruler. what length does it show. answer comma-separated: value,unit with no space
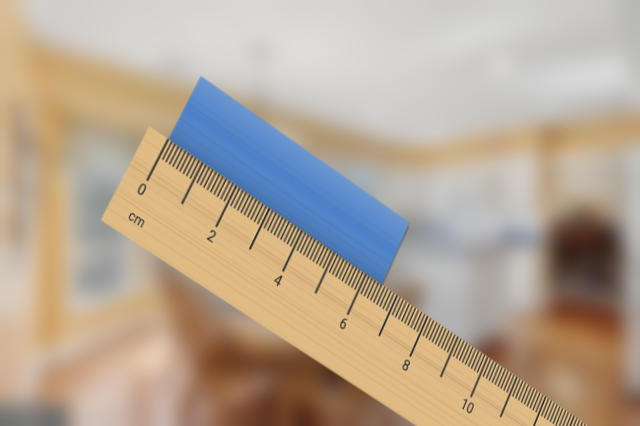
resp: 6.5,cm
